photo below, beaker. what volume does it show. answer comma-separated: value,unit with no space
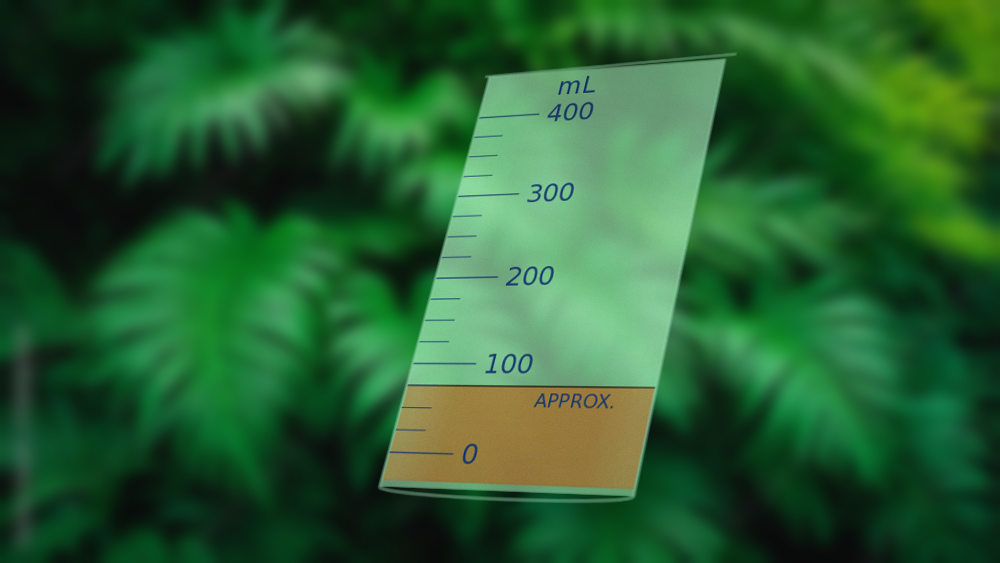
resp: 75,mL
